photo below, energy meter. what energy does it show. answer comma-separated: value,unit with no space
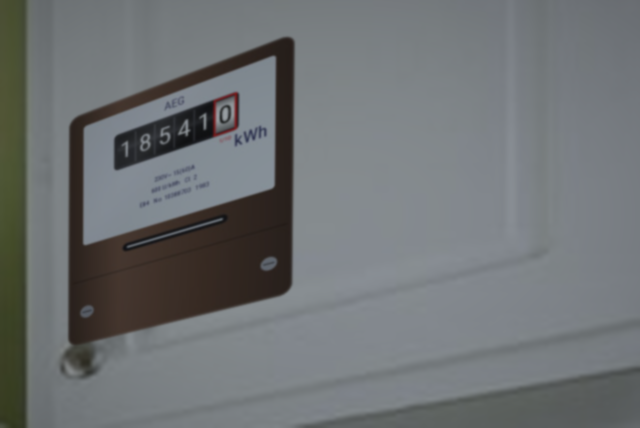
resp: 18541.0,kWh
